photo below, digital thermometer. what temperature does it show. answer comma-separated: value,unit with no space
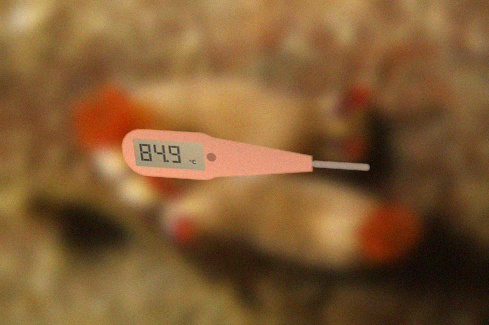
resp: 84.9,°C
